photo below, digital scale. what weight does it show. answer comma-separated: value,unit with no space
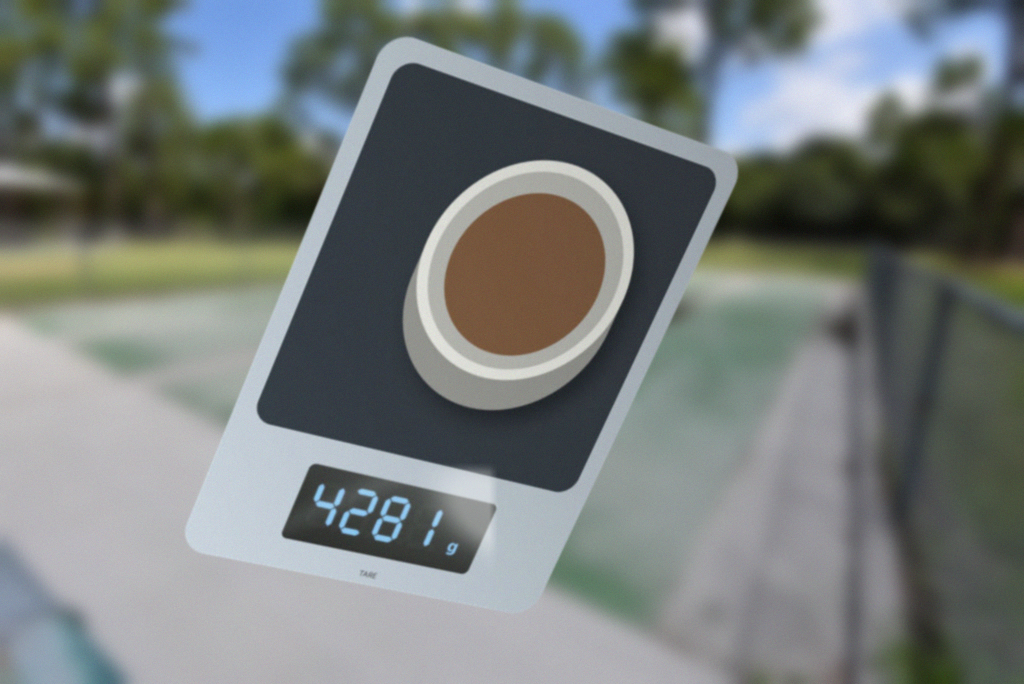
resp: 4281,g
